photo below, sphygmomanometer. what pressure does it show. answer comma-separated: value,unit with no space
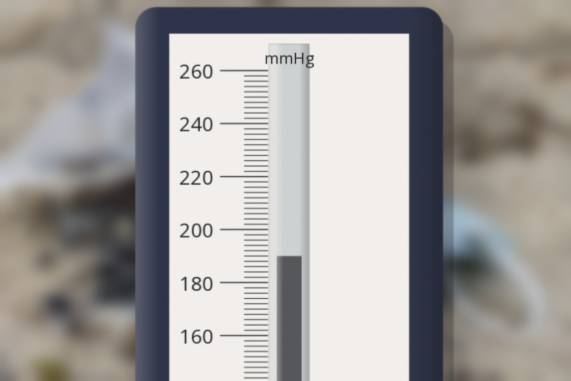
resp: 190,mmHg
